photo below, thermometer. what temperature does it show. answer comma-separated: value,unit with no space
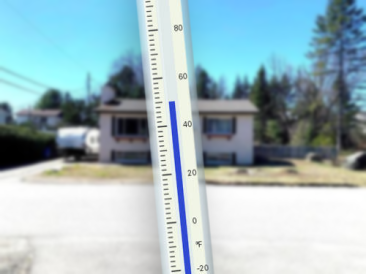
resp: 50,°F
